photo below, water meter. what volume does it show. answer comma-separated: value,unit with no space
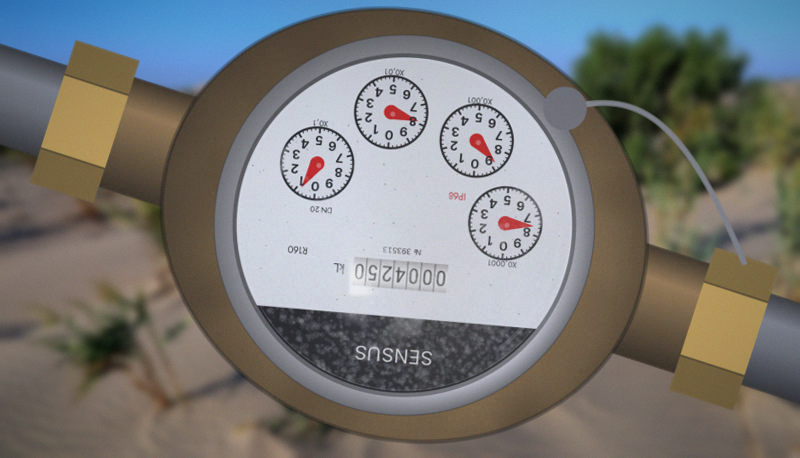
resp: 4250.0787,kL
